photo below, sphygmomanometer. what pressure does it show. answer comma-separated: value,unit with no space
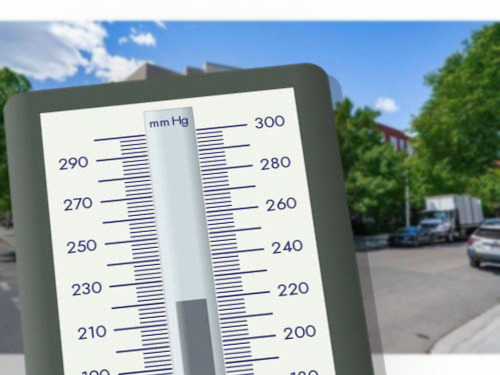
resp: 220,mmHg
